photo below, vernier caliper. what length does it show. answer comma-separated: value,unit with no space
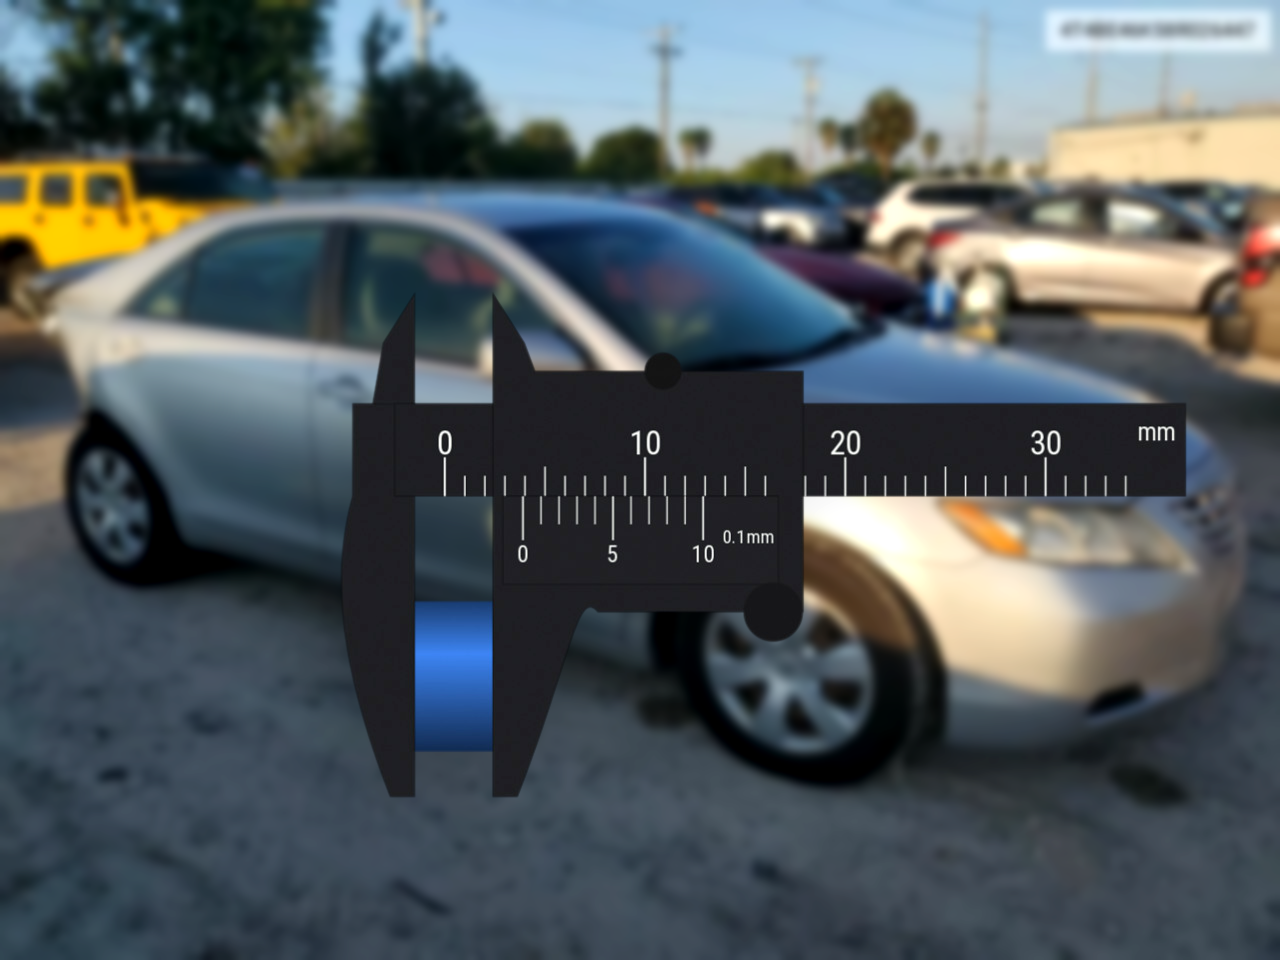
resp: 3.9,mm
